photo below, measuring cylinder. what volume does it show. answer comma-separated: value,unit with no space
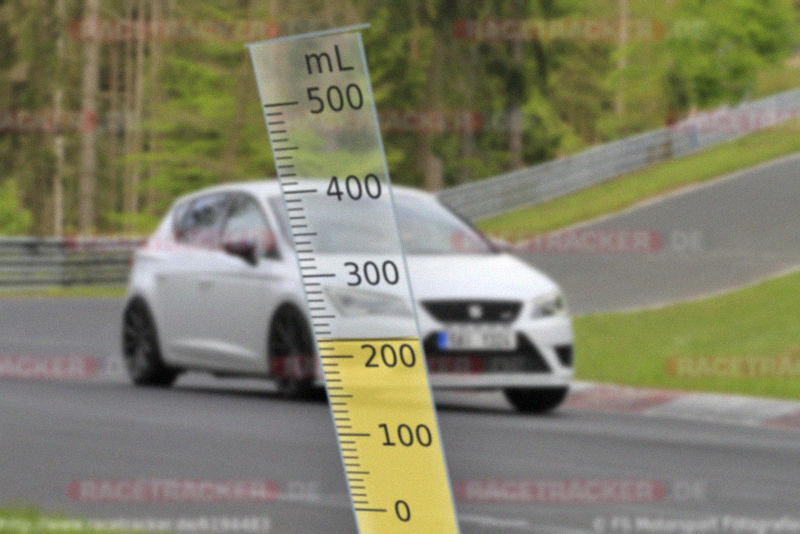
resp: 220,mL
